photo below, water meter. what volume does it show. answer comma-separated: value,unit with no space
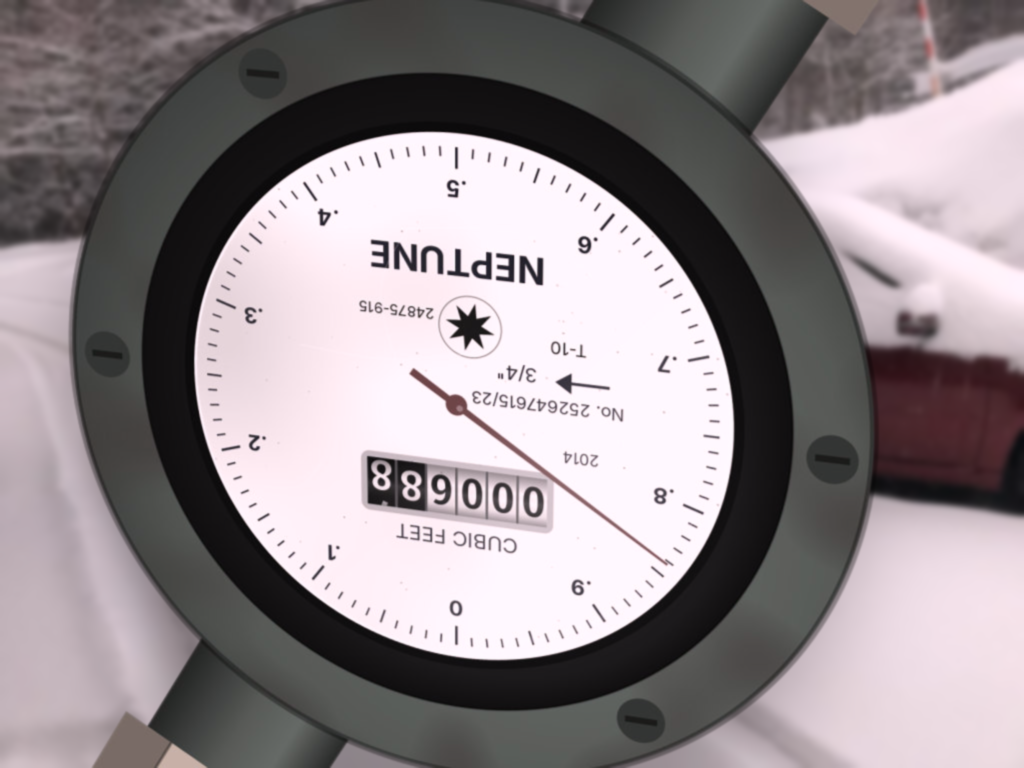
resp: 687.84,ft³
